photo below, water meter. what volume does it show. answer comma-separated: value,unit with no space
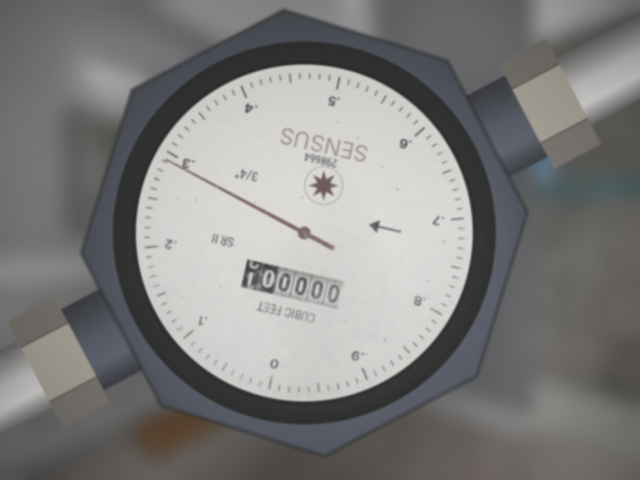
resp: 1.29,ft³
